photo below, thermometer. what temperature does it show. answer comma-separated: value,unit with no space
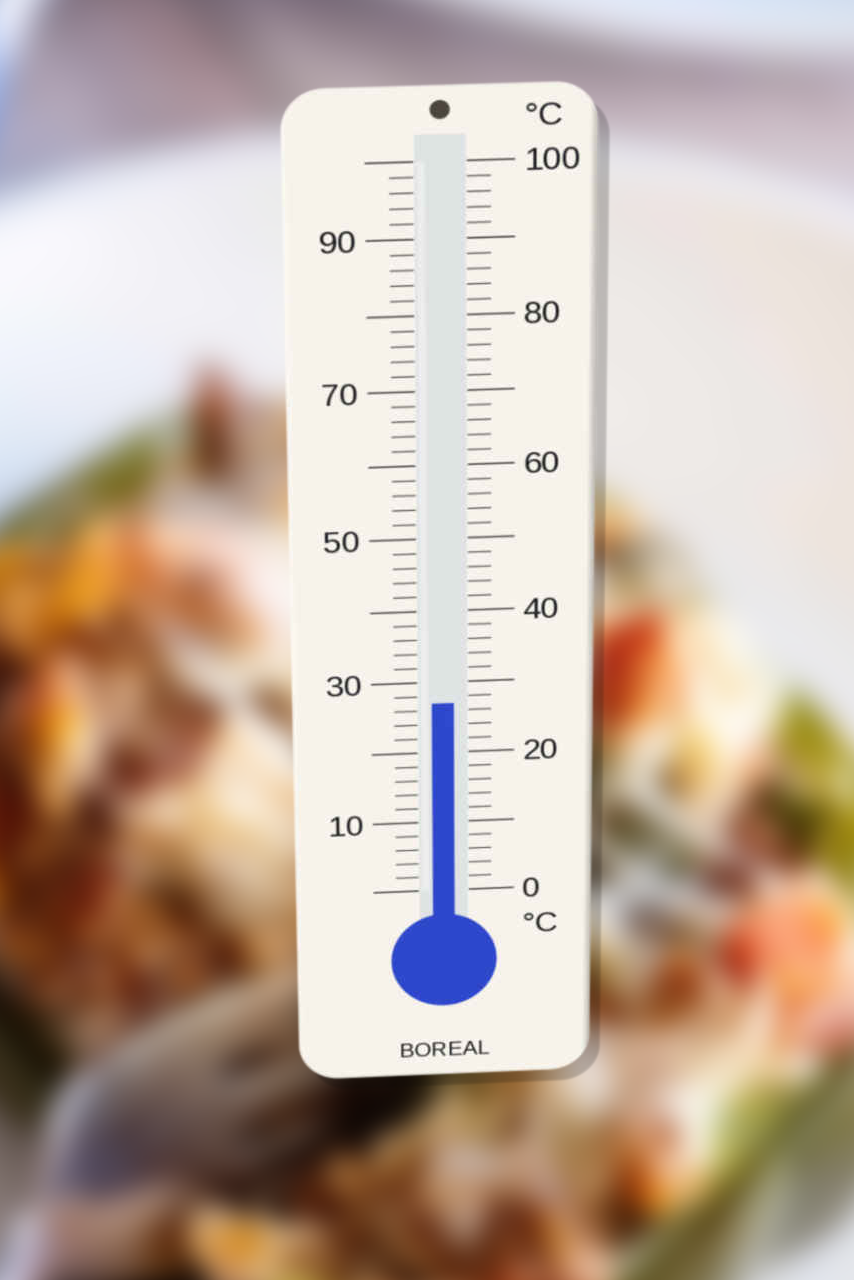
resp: 27,°C
